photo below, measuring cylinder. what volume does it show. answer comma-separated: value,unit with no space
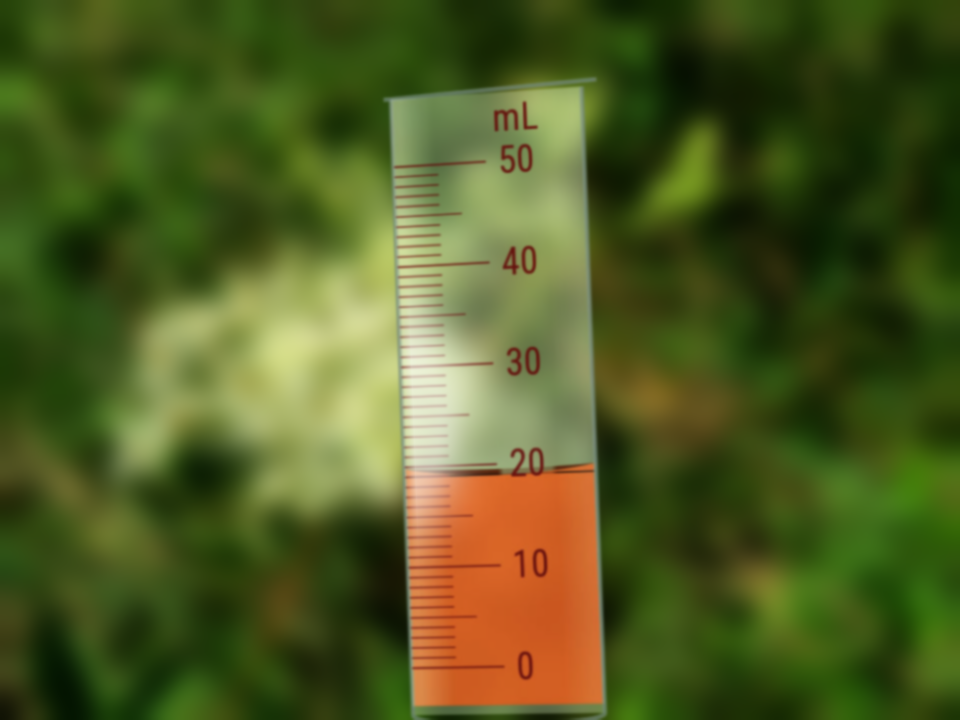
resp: 19,mL
